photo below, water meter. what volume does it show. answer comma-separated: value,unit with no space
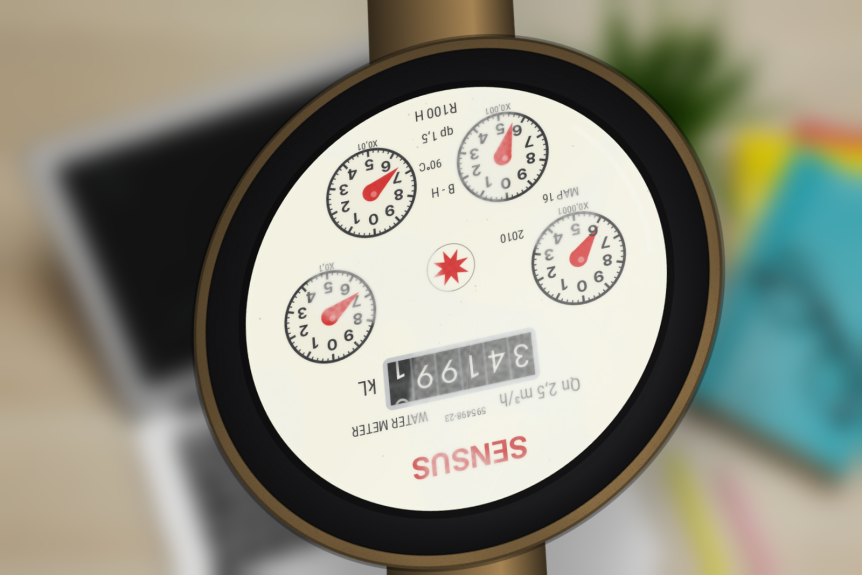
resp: 341990.6656,kL
